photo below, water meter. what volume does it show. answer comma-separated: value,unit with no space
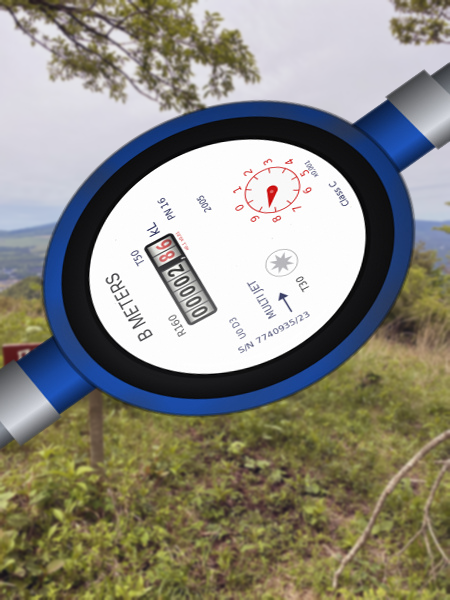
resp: 2.858,kL
